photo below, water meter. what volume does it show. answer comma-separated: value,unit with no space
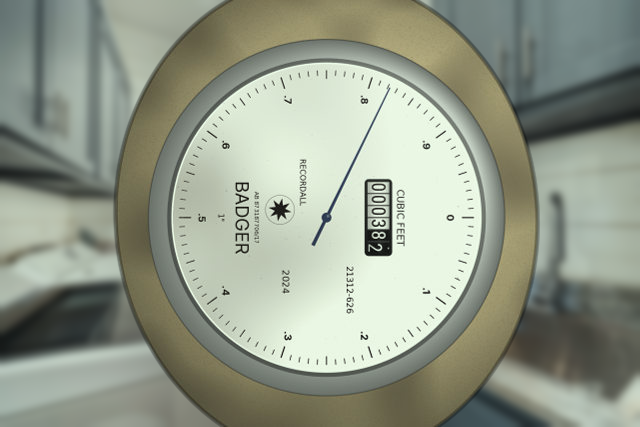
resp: 381.82,ft³
